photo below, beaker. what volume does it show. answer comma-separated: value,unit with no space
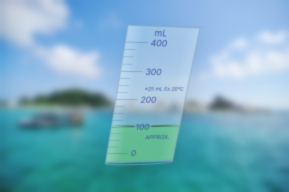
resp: 100,mL
